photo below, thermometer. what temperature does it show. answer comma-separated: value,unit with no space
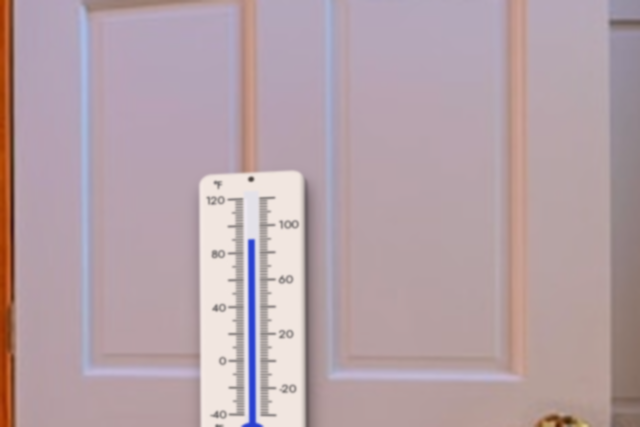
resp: 90,°F
